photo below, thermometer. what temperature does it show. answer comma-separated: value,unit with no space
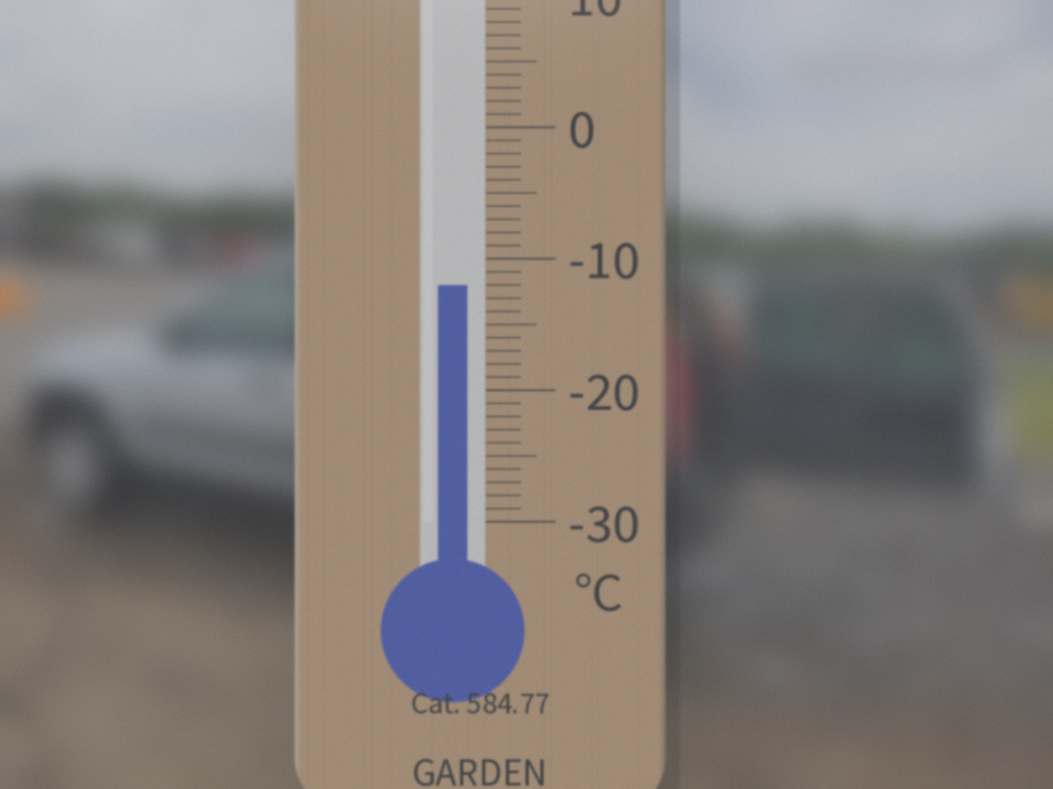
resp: -12,°C
